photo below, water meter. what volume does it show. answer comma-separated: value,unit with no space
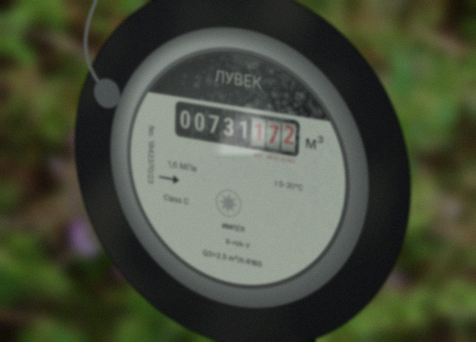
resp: 731.172,m³
